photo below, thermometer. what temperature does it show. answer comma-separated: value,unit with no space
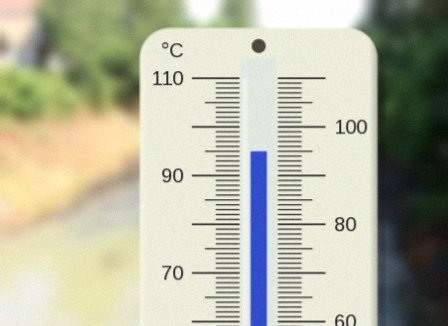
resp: 95,°C
